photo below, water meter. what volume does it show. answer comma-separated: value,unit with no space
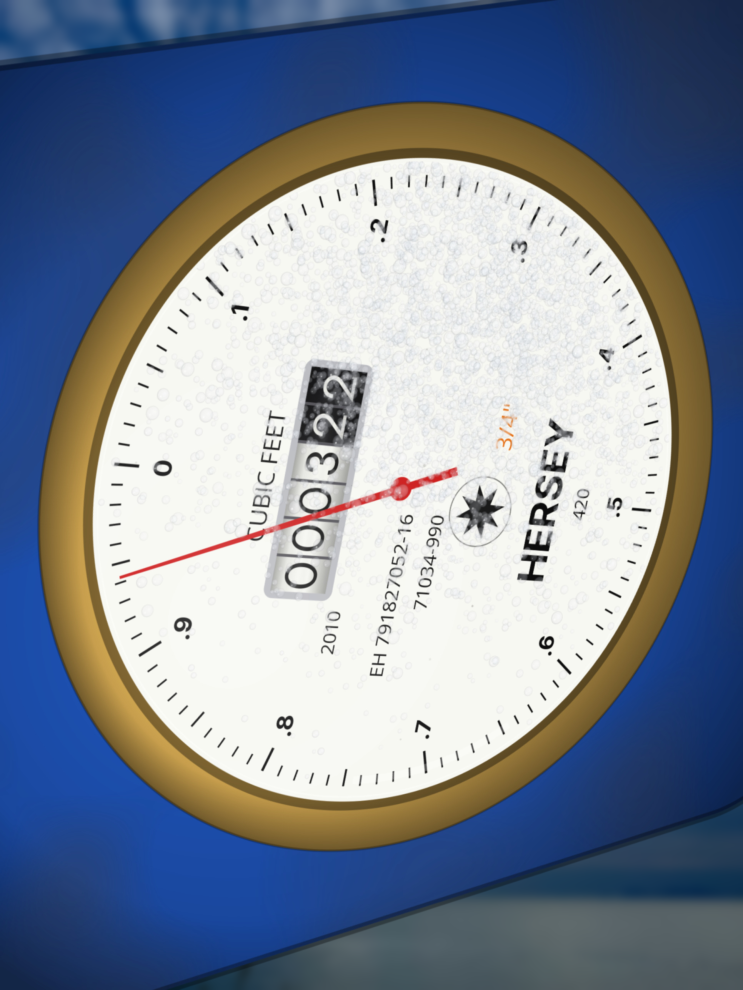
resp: 321.94,ft³
